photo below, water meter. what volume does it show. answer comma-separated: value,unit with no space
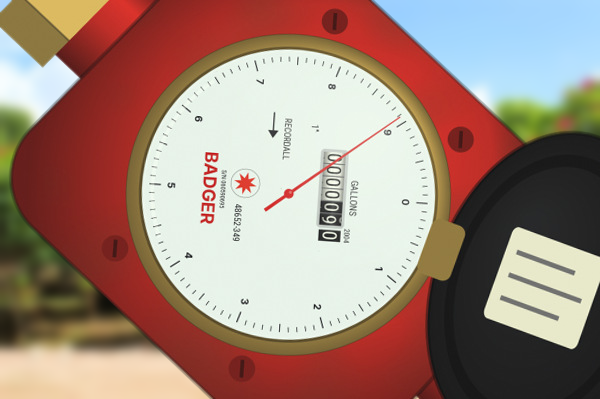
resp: 88.9,gal
